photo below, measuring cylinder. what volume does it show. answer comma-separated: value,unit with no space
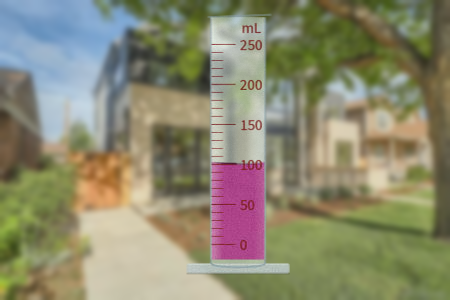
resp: 100,mL
